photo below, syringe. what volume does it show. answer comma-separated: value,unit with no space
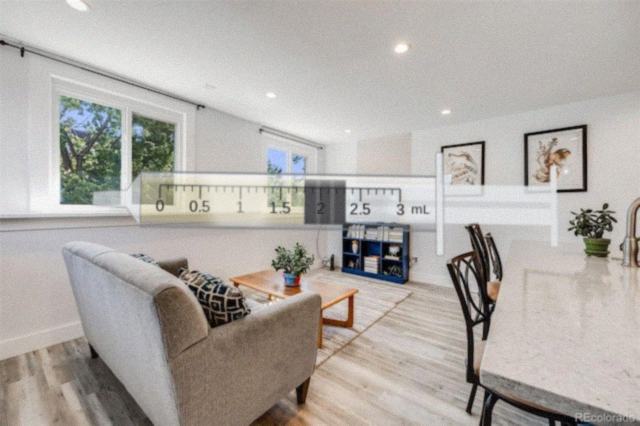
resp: 1.8,mL
